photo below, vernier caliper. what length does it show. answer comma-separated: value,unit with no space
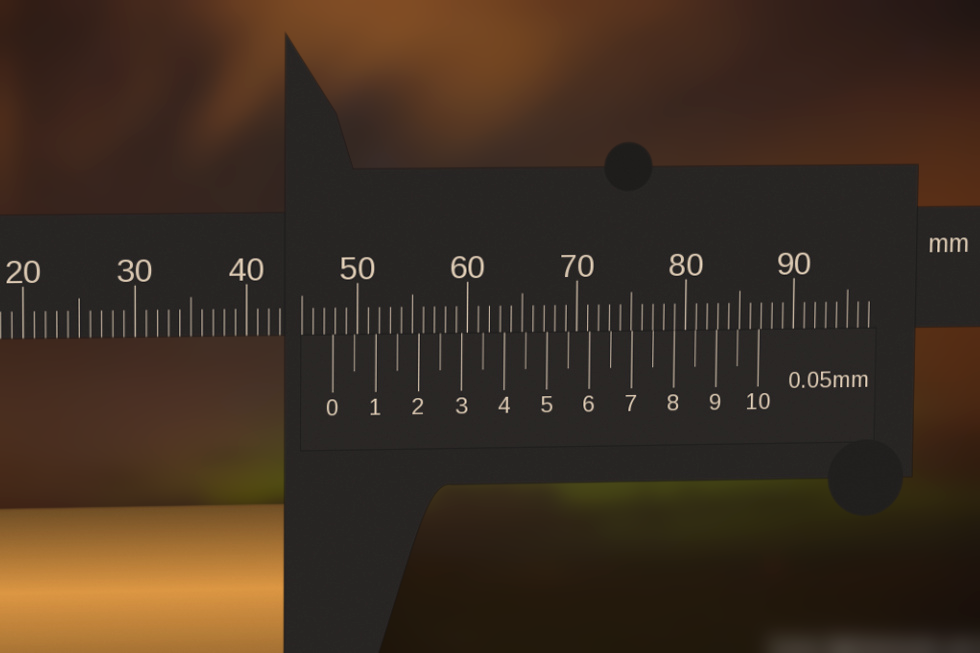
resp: 47.8,mm
